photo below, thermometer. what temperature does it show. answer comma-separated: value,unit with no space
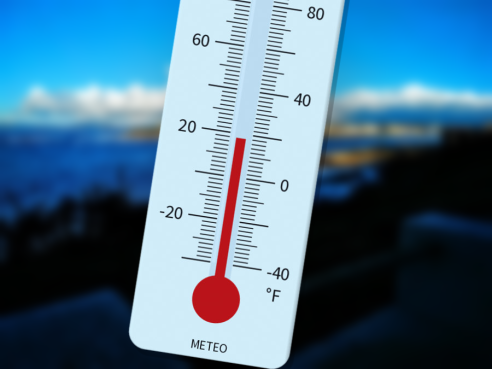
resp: 18,°F
